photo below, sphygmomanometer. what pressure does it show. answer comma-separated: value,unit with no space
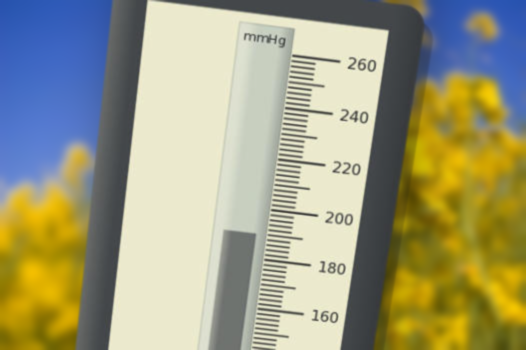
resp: 190,mmHg
